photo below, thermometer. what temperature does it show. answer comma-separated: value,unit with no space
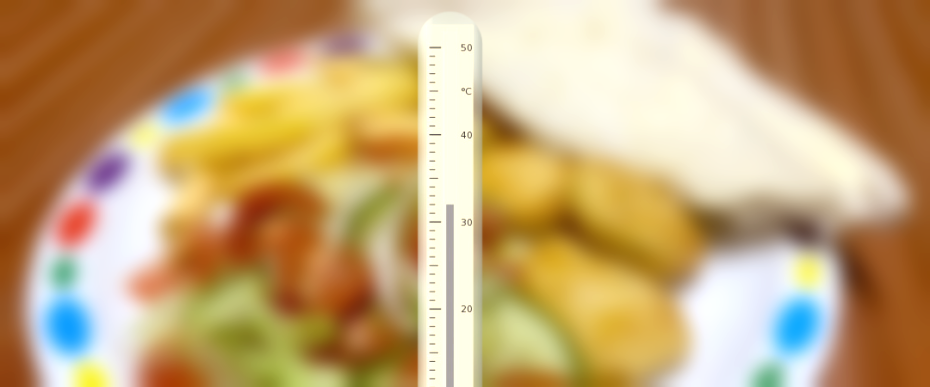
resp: 32,°C
